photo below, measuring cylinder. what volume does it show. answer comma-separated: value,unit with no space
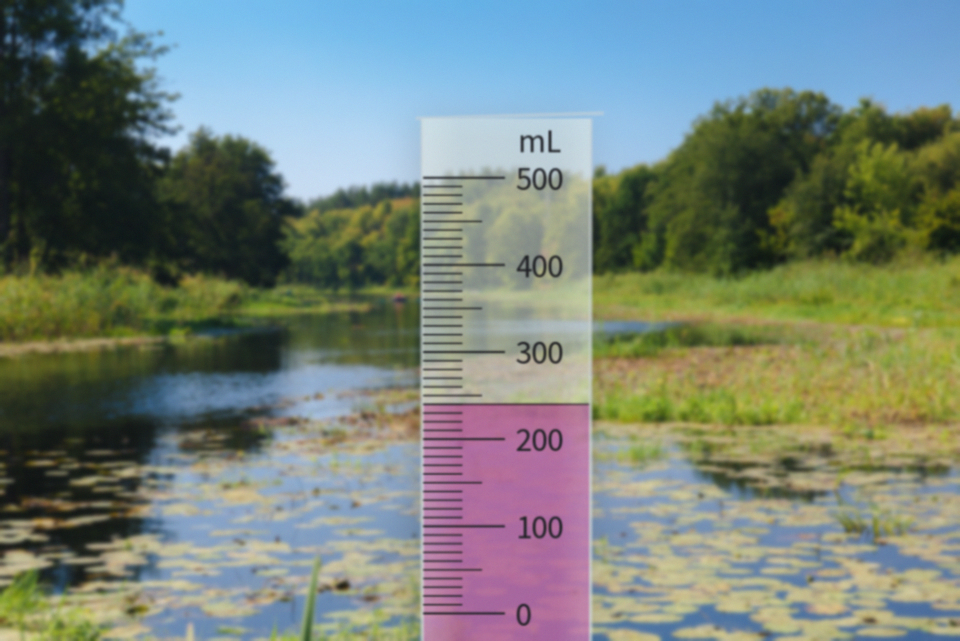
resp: 240,mL
